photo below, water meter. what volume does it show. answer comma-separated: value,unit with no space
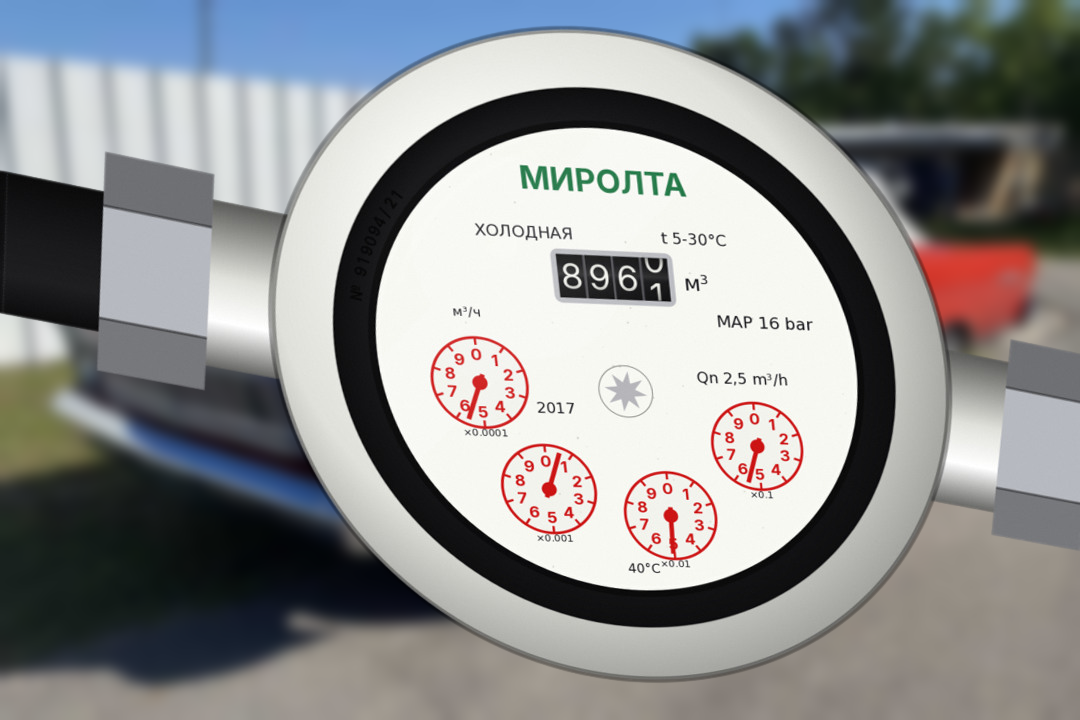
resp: 8960.5505,m³
